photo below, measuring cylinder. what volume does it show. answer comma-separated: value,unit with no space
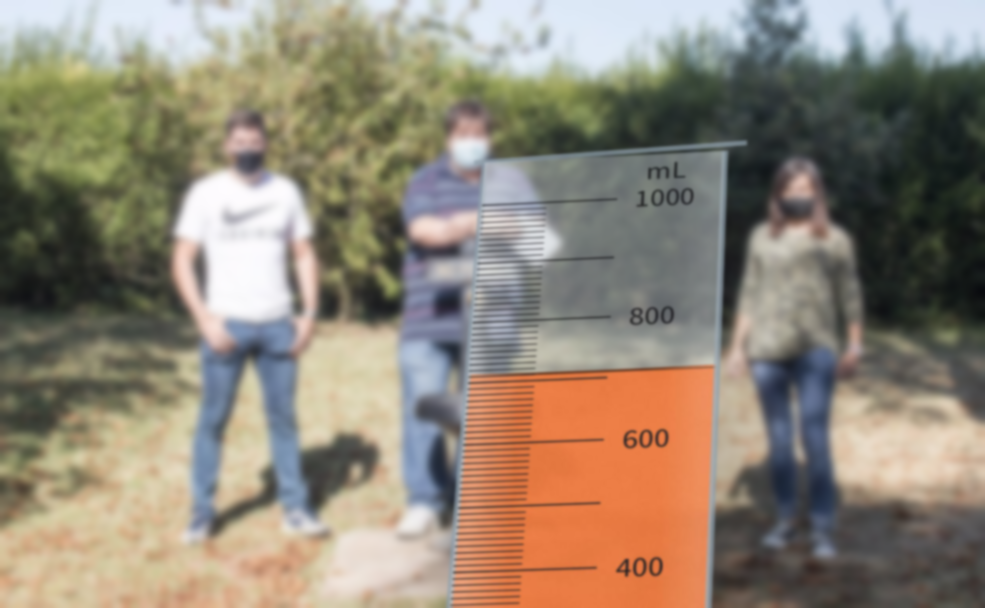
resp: 710,mL
